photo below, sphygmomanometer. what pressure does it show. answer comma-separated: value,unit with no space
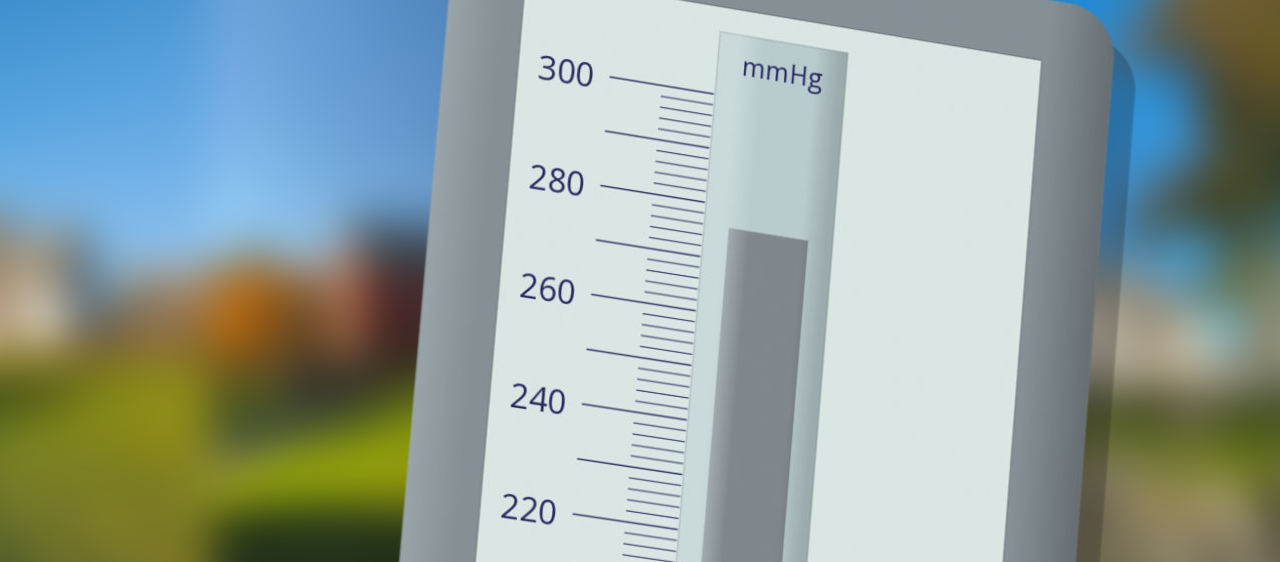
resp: 276,mmHg
